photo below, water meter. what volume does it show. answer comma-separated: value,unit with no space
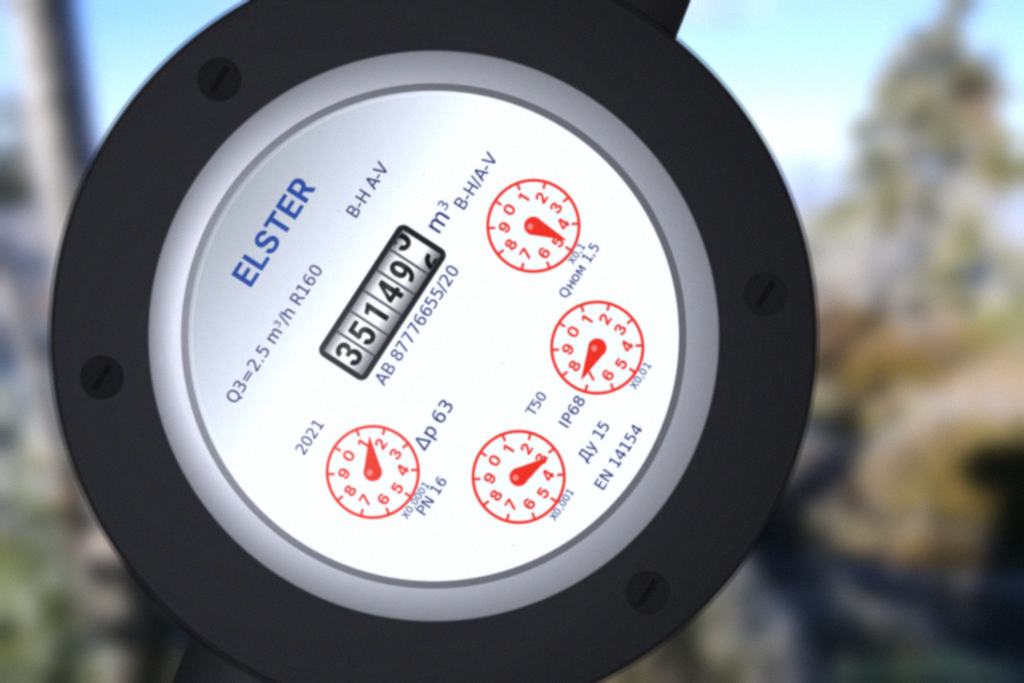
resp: 351495.4731,m³
